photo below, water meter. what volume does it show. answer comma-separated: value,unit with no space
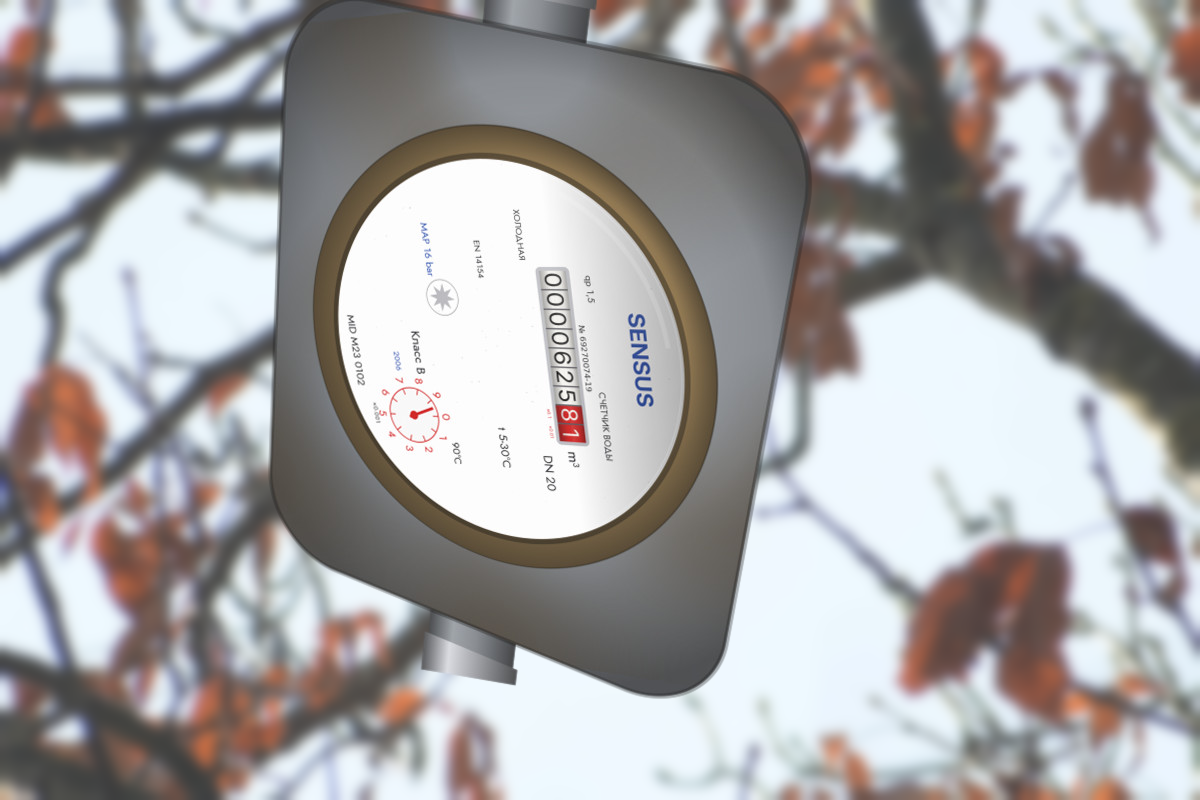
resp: 625.809,m³
